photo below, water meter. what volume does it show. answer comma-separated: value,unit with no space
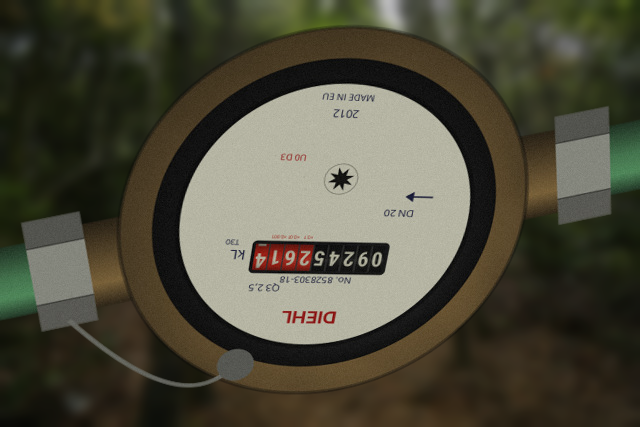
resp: 9245.2614,kL
